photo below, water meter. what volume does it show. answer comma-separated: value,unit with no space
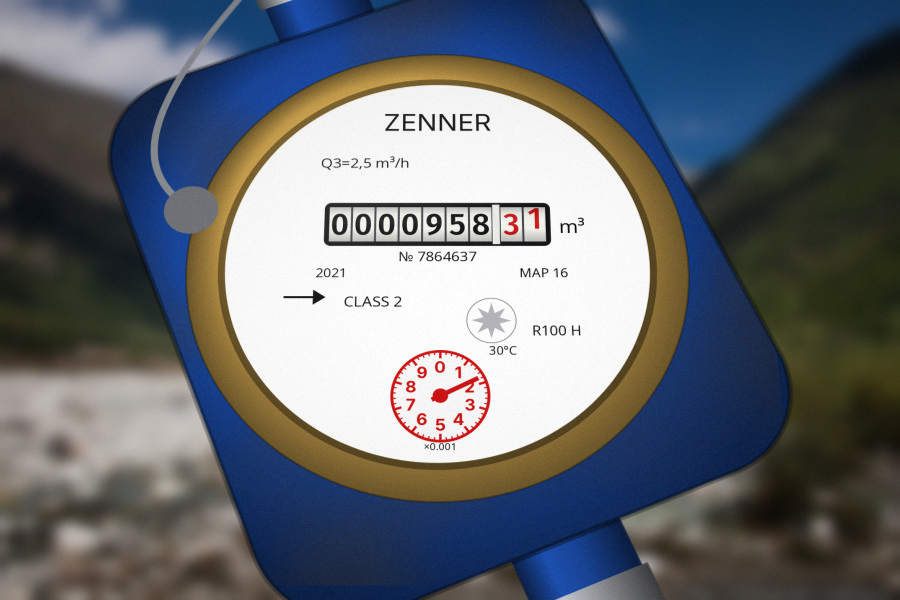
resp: 958.311,m³
